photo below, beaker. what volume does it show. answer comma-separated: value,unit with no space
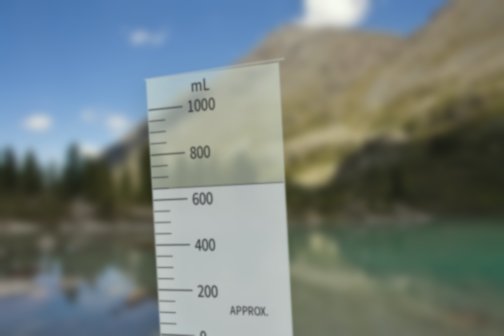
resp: 650,mL
